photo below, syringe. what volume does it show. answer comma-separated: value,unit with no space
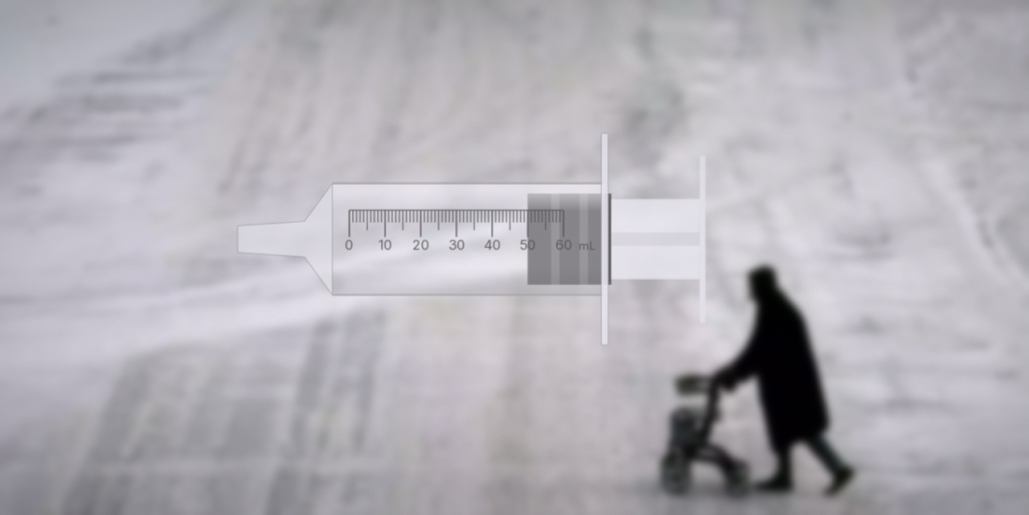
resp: 50,mL
